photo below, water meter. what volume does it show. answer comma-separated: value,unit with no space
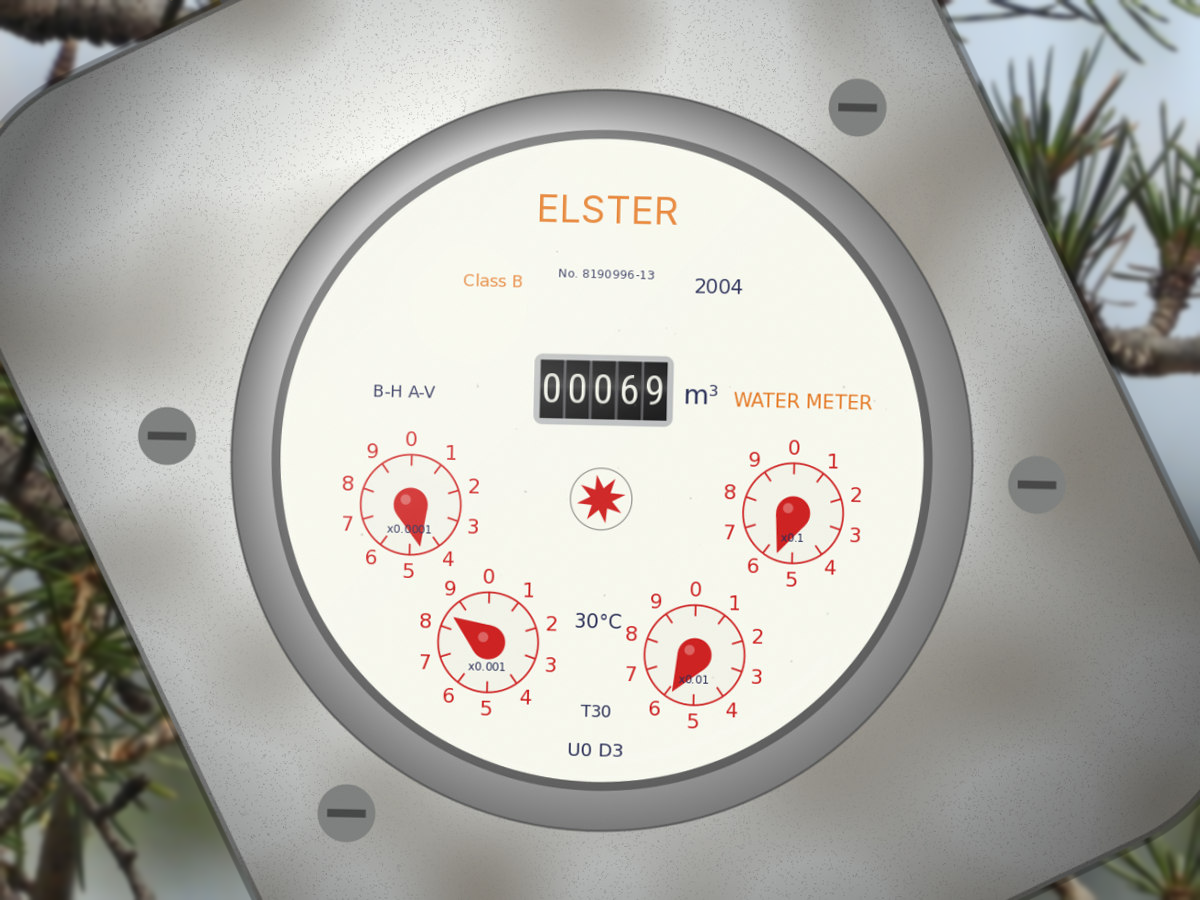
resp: 69.5584,m³
